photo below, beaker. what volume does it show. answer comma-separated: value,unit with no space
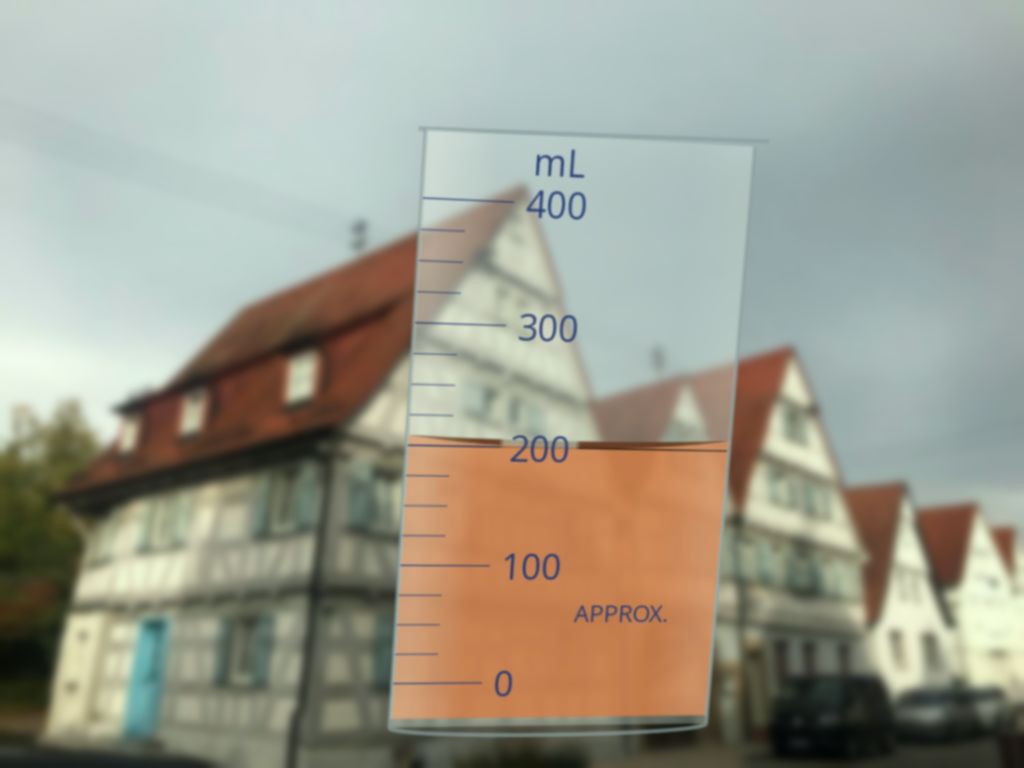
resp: 200,mL
